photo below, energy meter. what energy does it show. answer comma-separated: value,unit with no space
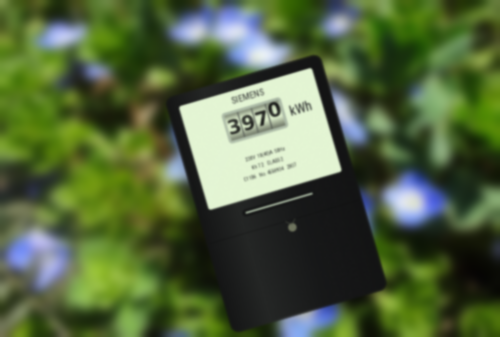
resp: 3970,kWh
